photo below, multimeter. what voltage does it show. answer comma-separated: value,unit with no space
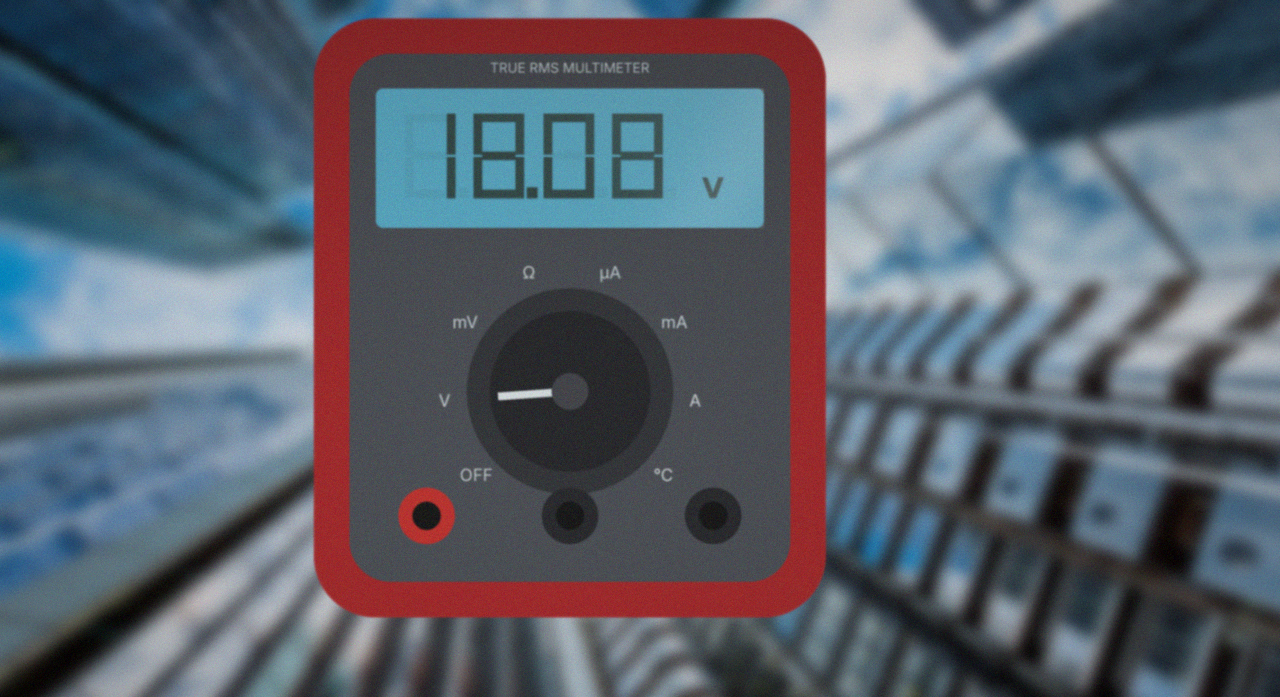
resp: 18.08,V
